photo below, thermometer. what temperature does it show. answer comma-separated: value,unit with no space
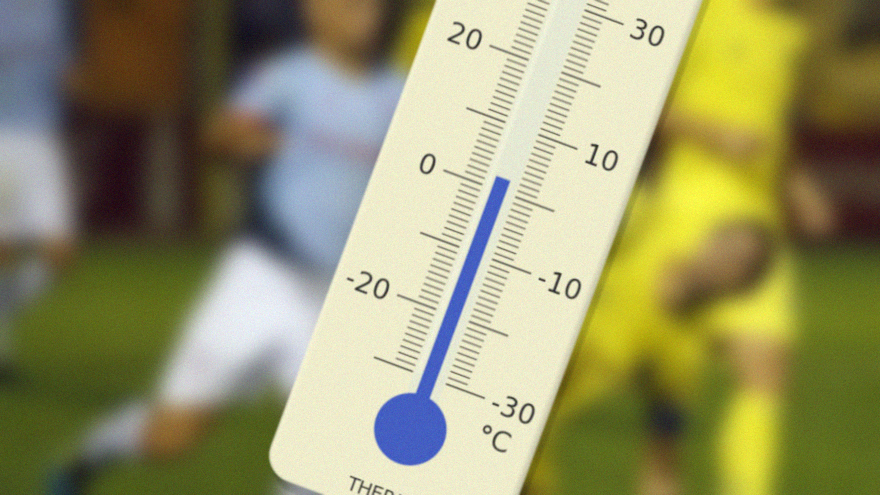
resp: 2,°C
